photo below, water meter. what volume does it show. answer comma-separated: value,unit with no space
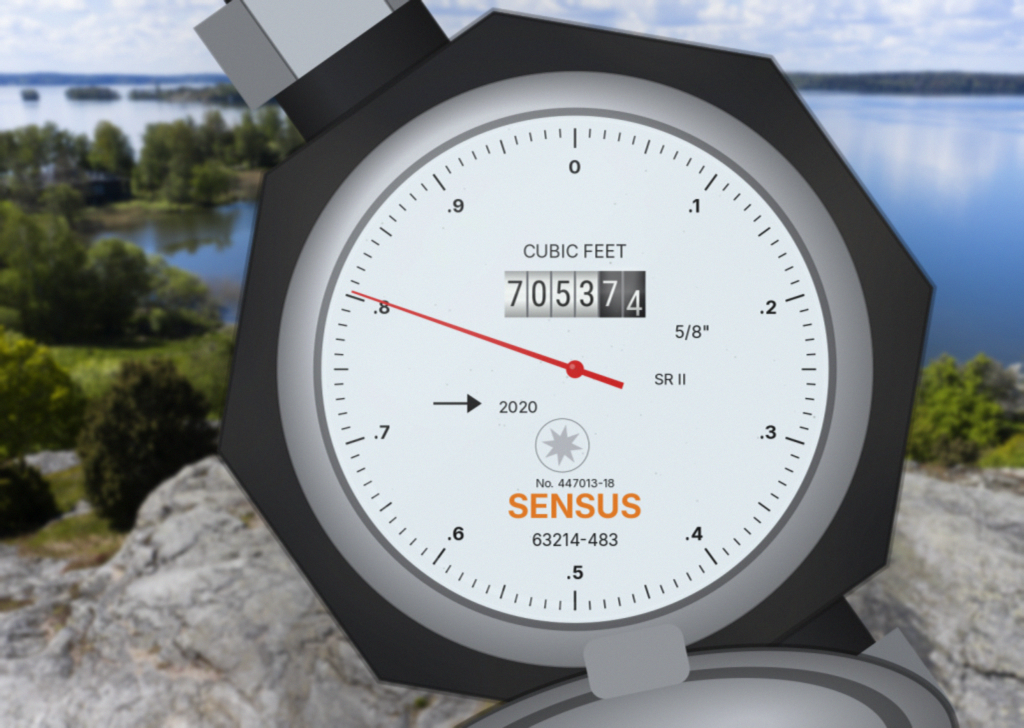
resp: 705373.80,ft³
